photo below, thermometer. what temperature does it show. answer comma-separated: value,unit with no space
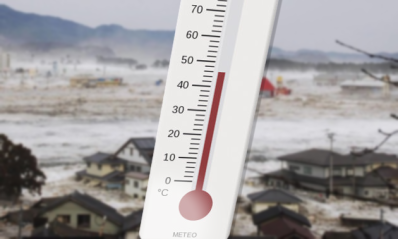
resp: 46,°C
